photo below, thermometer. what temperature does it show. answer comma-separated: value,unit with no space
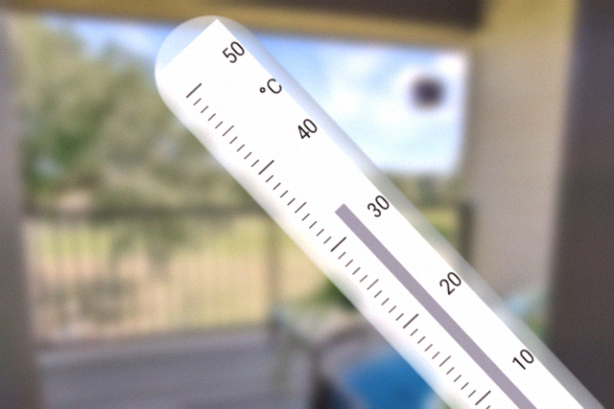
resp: 32.5,°C
